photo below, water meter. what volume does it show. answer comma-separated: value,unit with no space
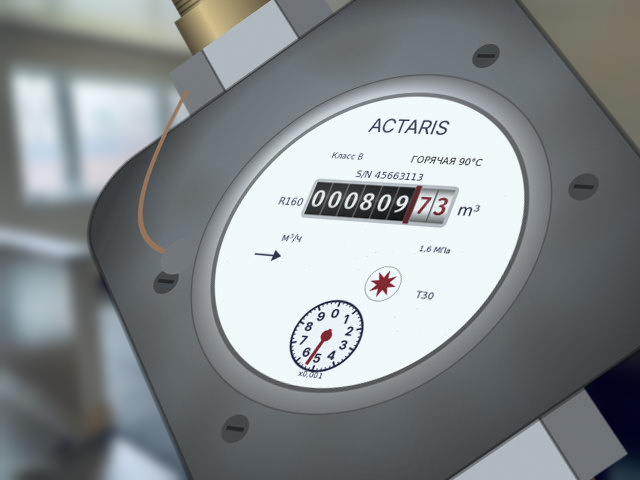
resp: 809.735,m³
